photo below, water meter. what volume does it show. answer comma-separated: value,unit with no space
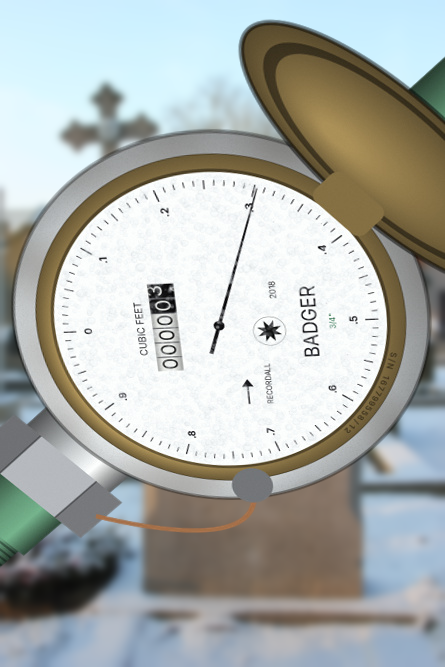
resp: 3.30,ft³
